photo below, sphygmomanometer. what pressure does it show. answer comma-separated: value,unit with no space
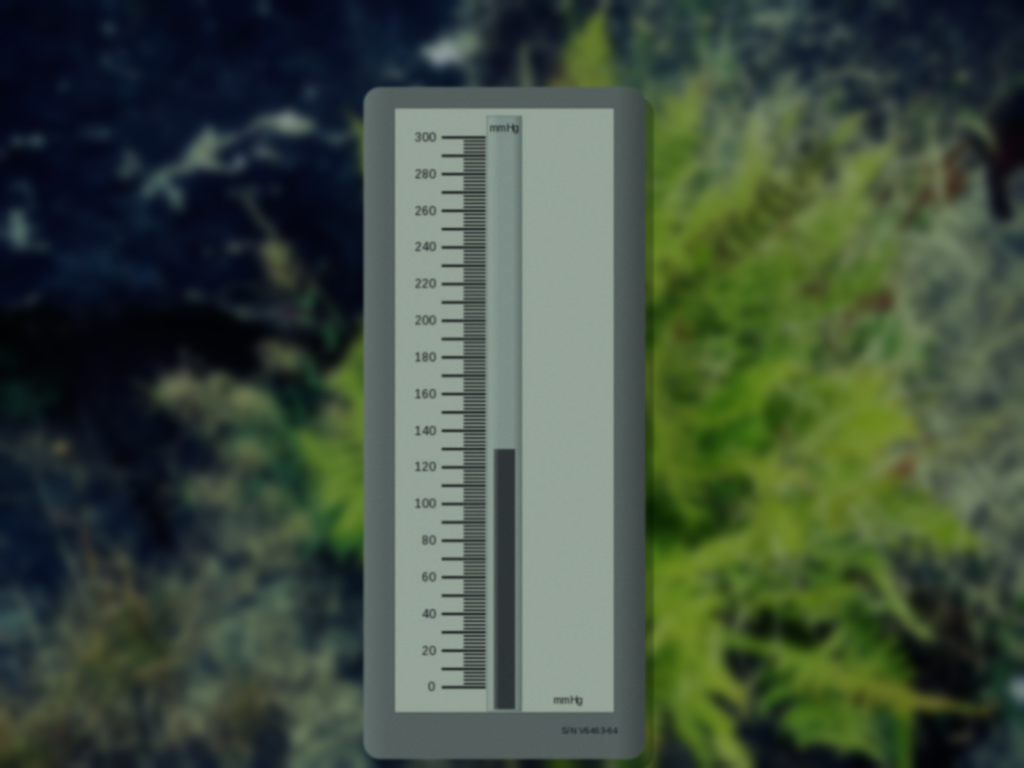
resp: 130,mmHg
